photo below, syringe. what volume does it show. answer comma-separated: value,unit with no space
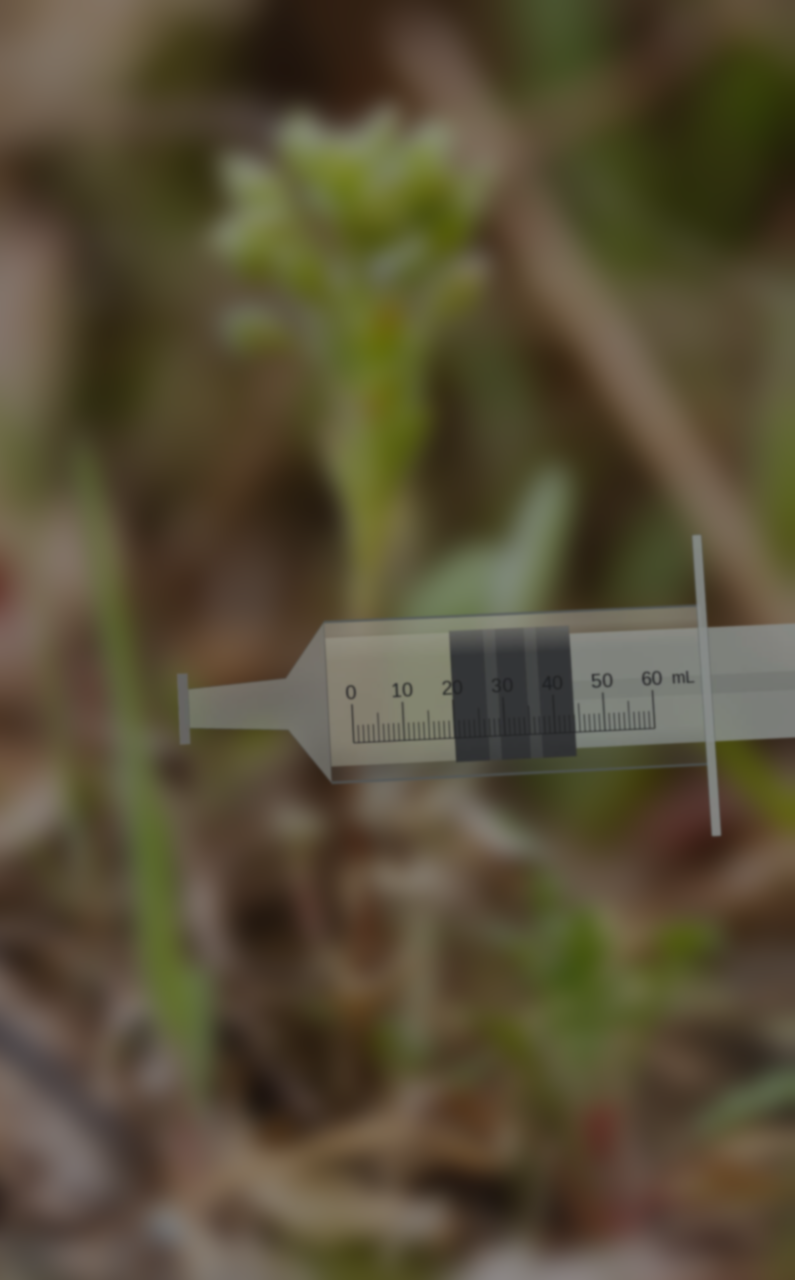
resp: 20,mL
